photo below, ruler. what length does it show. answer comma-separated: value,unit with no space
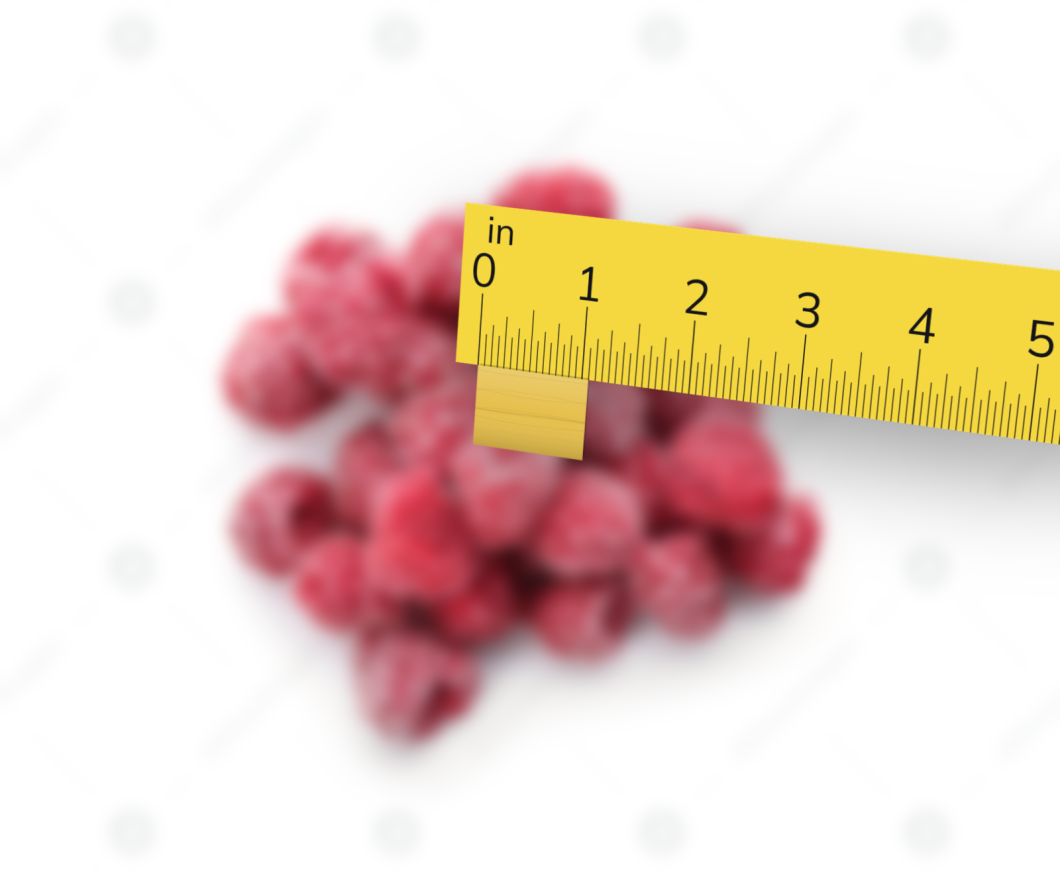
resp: 1.0625,in
